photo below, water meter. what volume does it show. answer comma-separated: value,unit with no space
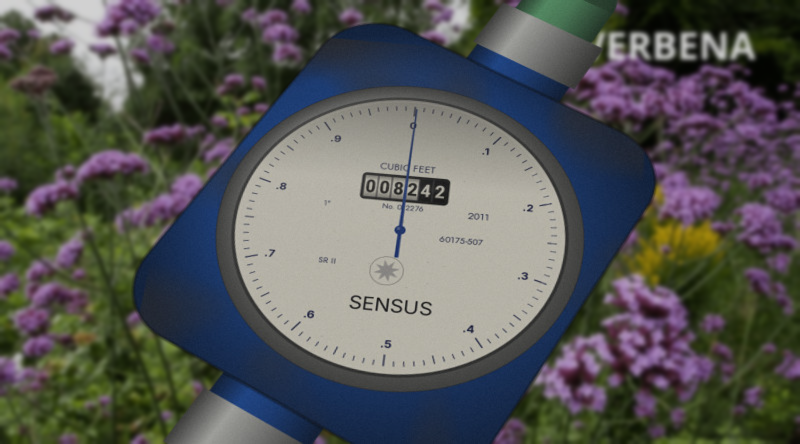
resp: 8242.00,ft³
